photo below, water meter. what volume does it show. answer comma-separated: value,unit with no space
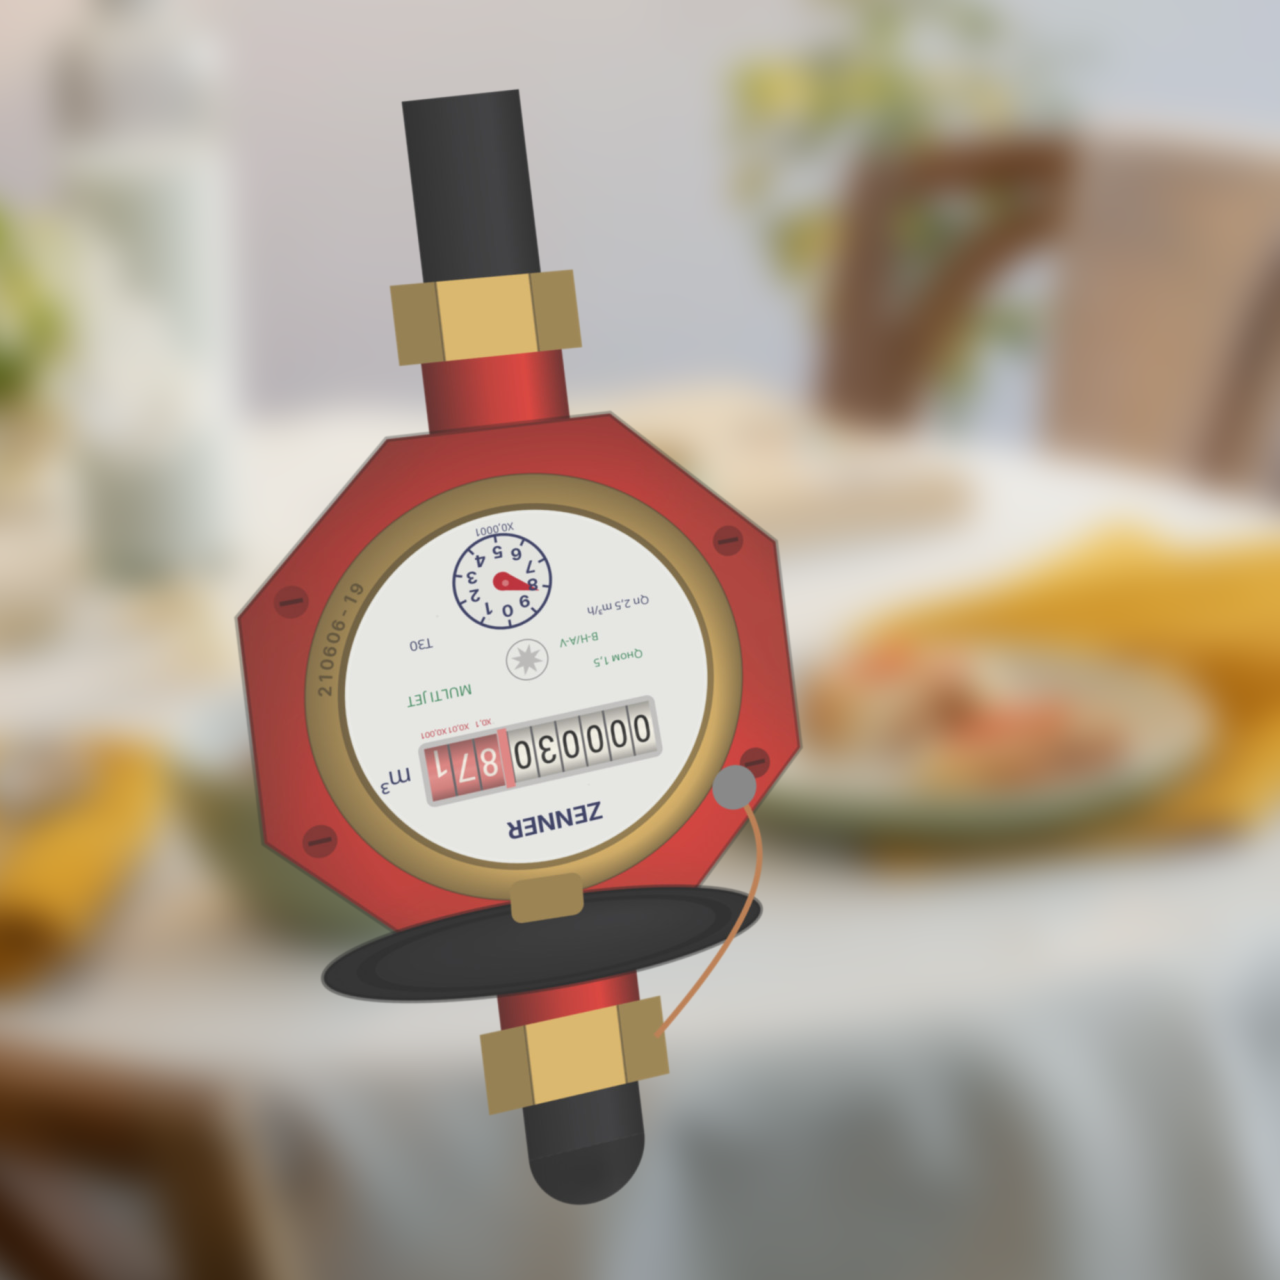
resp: 30.8708,m³
